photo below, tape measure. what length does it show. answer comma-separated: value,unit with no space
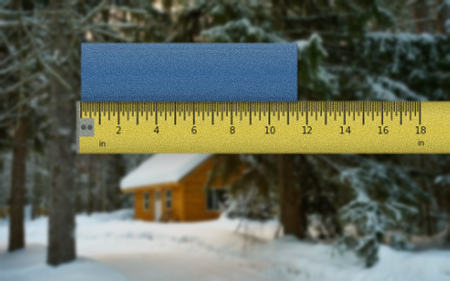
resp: 11.5,in
